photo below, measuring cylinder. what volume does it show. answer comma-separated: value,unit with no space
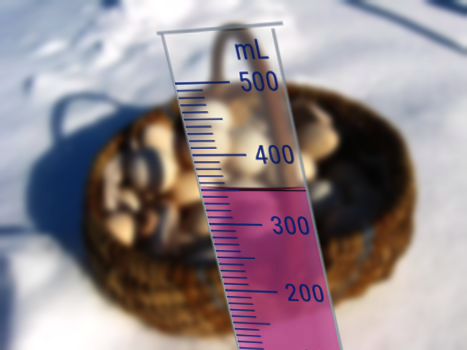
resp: 350,mL
